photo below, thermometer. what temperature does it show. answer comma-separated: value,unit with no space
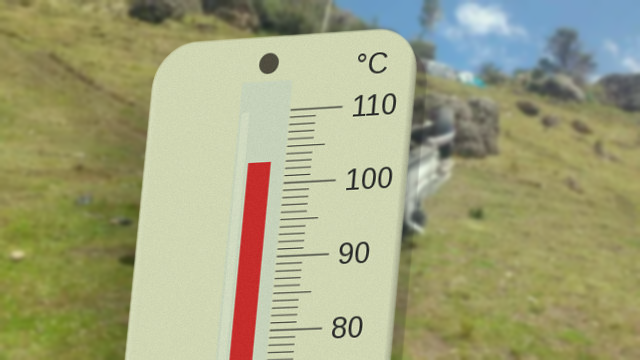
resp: 103,°C
